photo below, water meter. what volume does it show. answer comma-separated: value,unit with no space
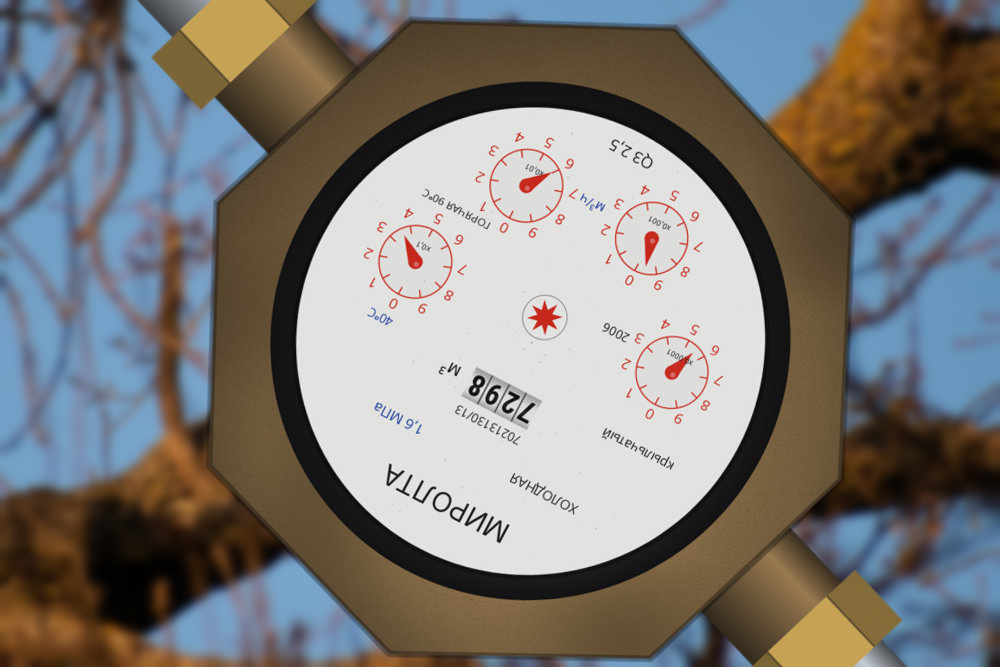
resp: 7298.3595,m³
